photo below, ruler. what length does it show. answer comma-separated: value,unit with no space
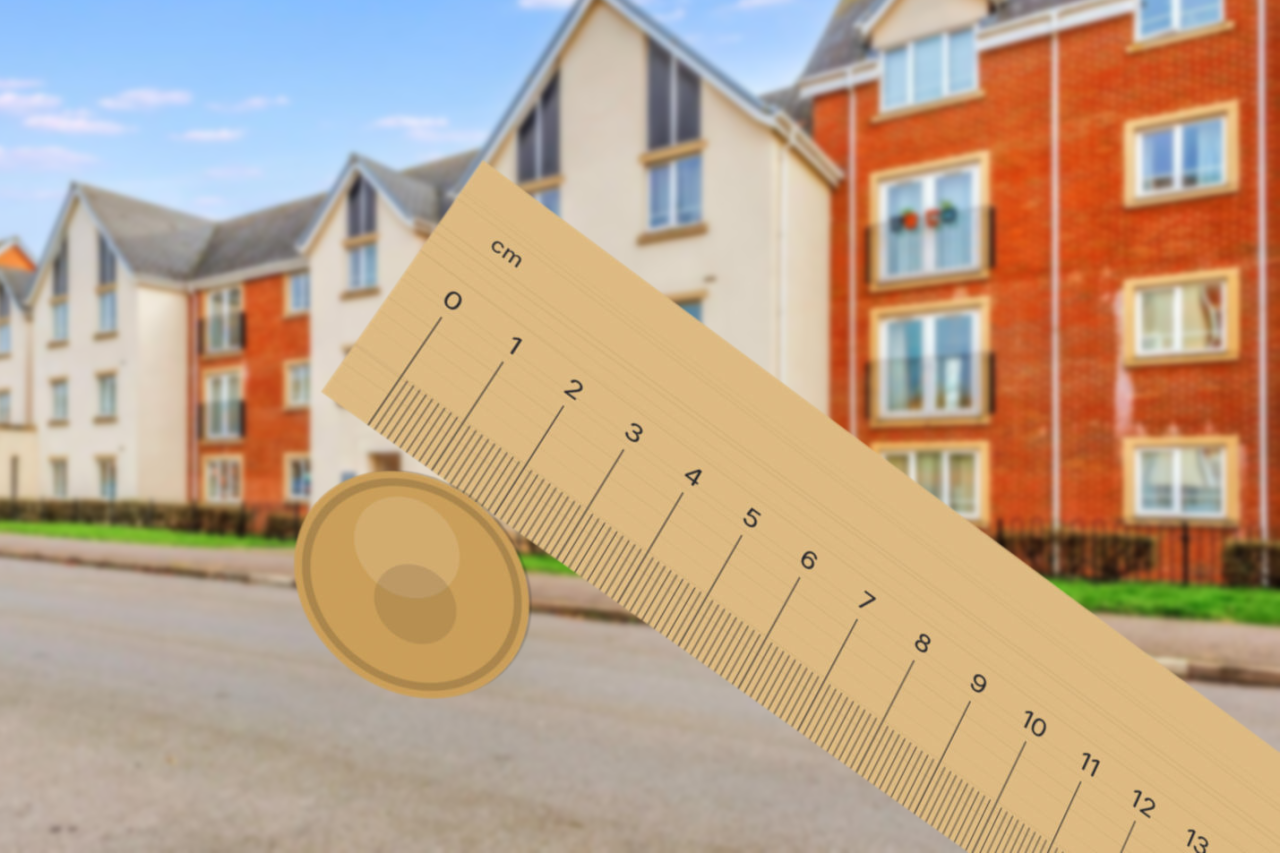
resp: 3.2,cm
